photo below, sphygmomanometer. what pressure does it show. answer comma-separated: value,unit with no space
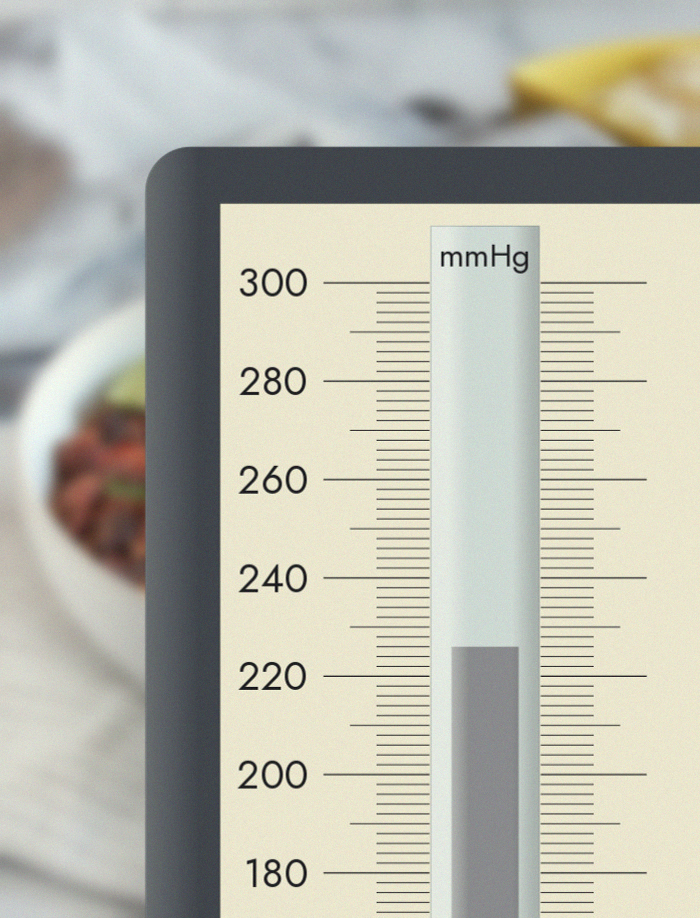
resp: 226,mmHg
